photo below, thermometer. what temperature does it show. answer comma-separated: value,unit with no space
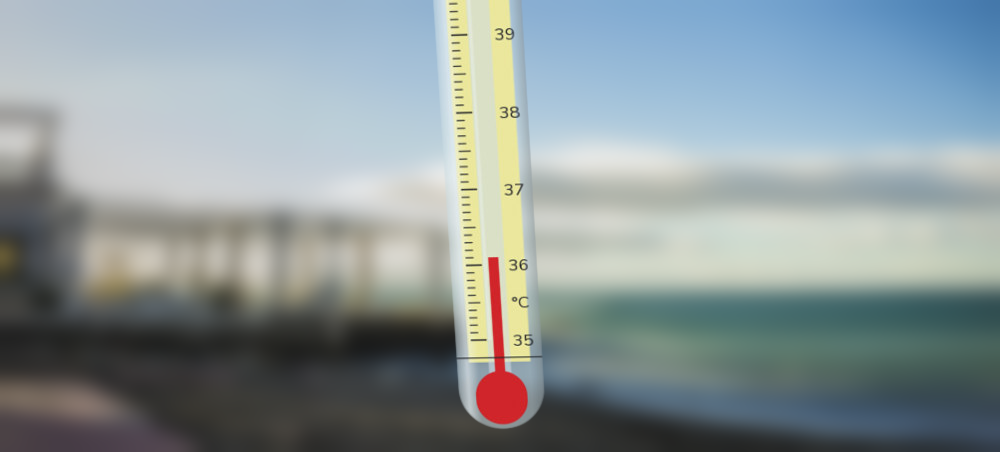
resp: 36.1,°C
